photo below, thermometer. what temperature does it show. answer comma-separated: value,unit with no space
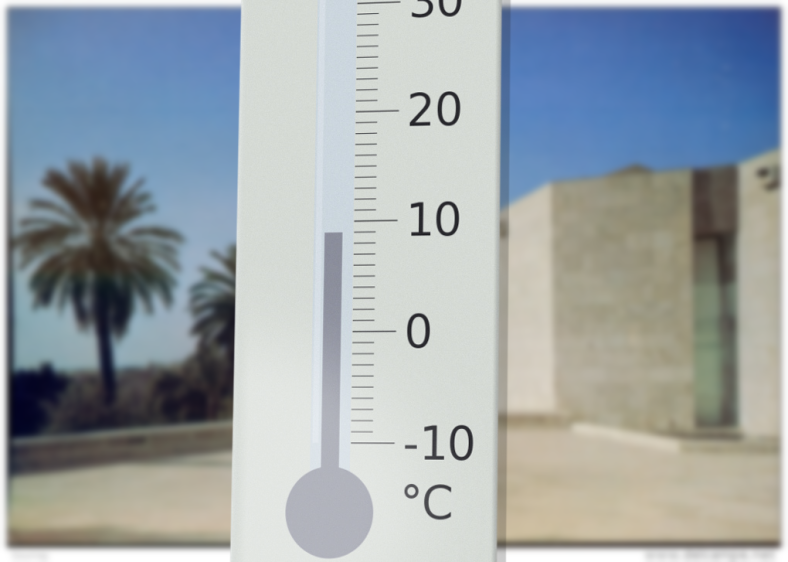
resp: 9,°C
